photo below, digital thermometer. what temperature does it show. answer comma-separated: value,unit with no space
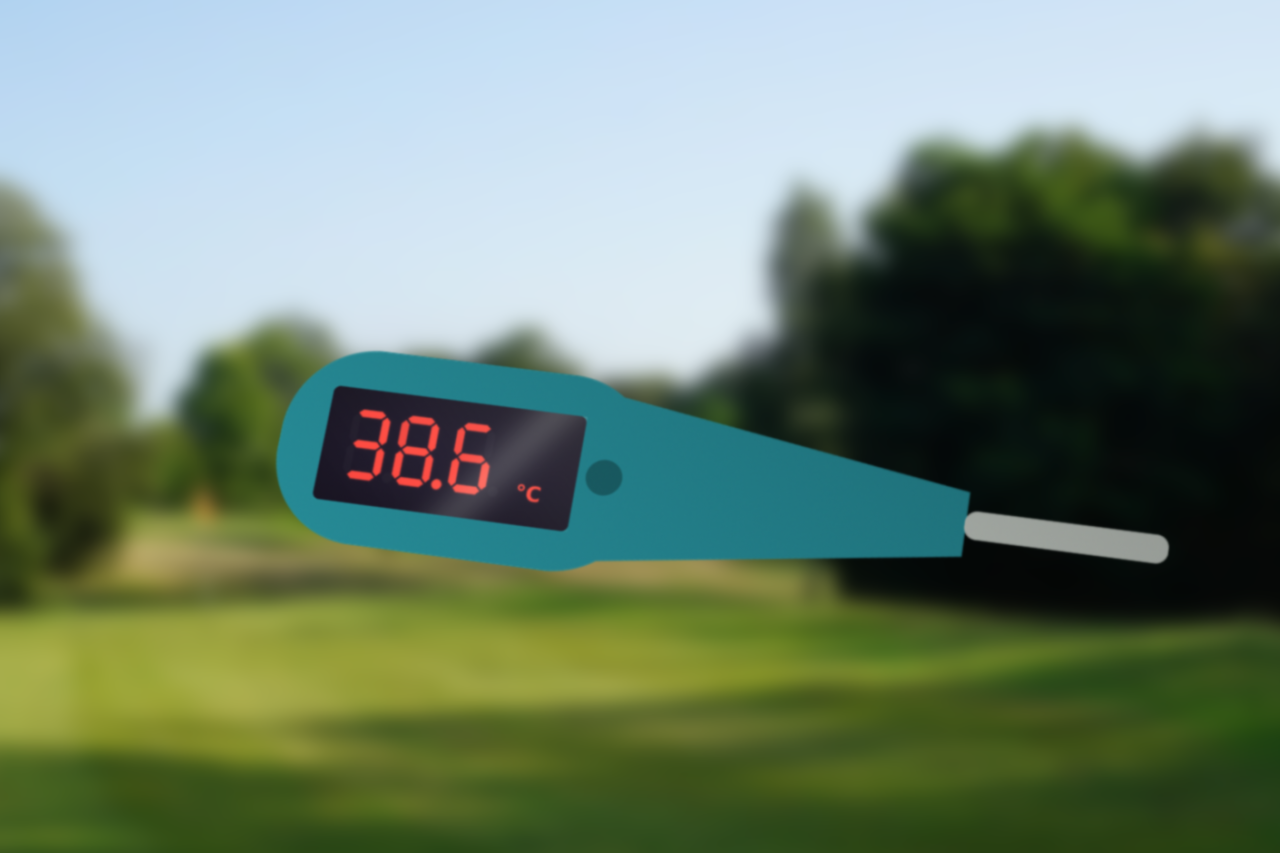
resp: 38.6,°C
